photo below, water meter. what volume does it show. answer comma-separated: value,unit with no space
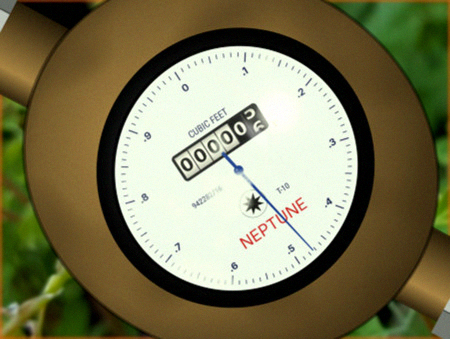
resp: 5.47,ft³
